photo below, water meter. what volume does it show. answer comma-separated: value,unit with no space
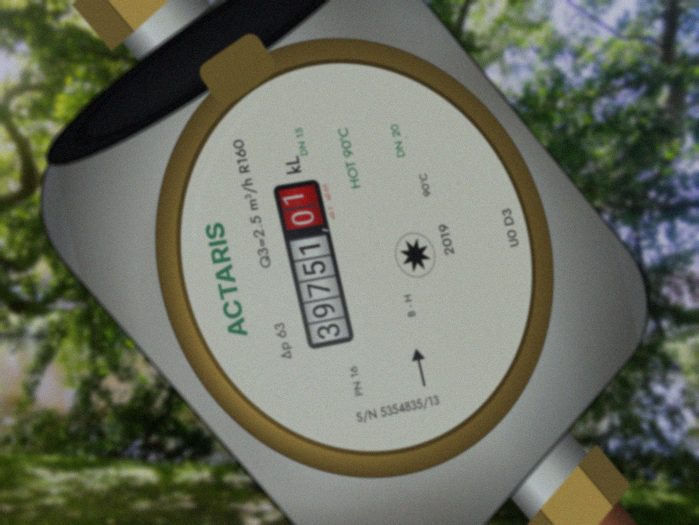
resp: 39751.01,kL
